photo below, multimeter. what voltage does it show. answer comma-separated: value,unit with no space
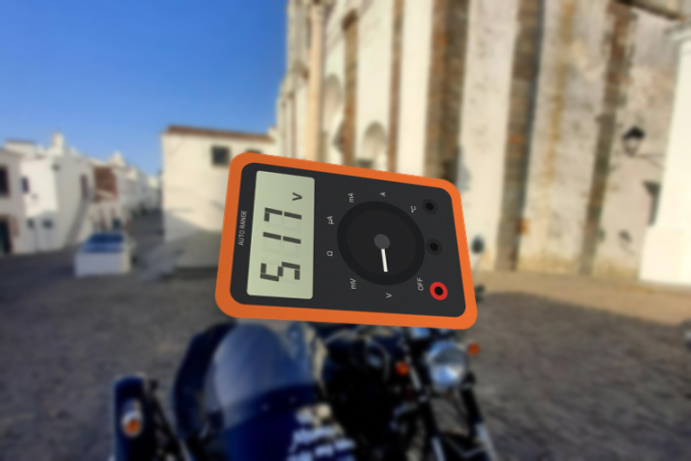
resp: 517,V
